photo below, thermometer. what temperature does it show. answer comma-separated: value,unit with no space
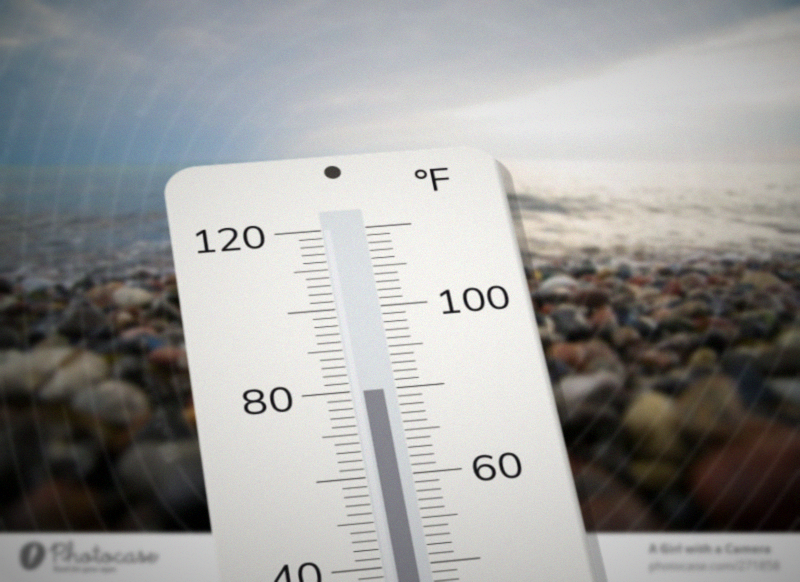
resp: 80,°F
